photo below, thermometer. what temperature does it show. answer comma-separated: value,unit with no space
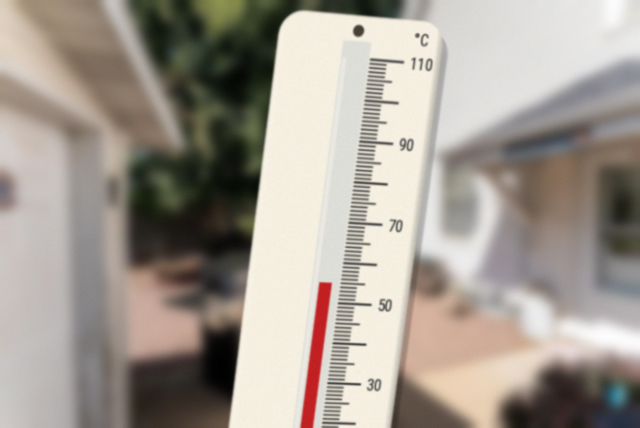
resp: 55,°C
